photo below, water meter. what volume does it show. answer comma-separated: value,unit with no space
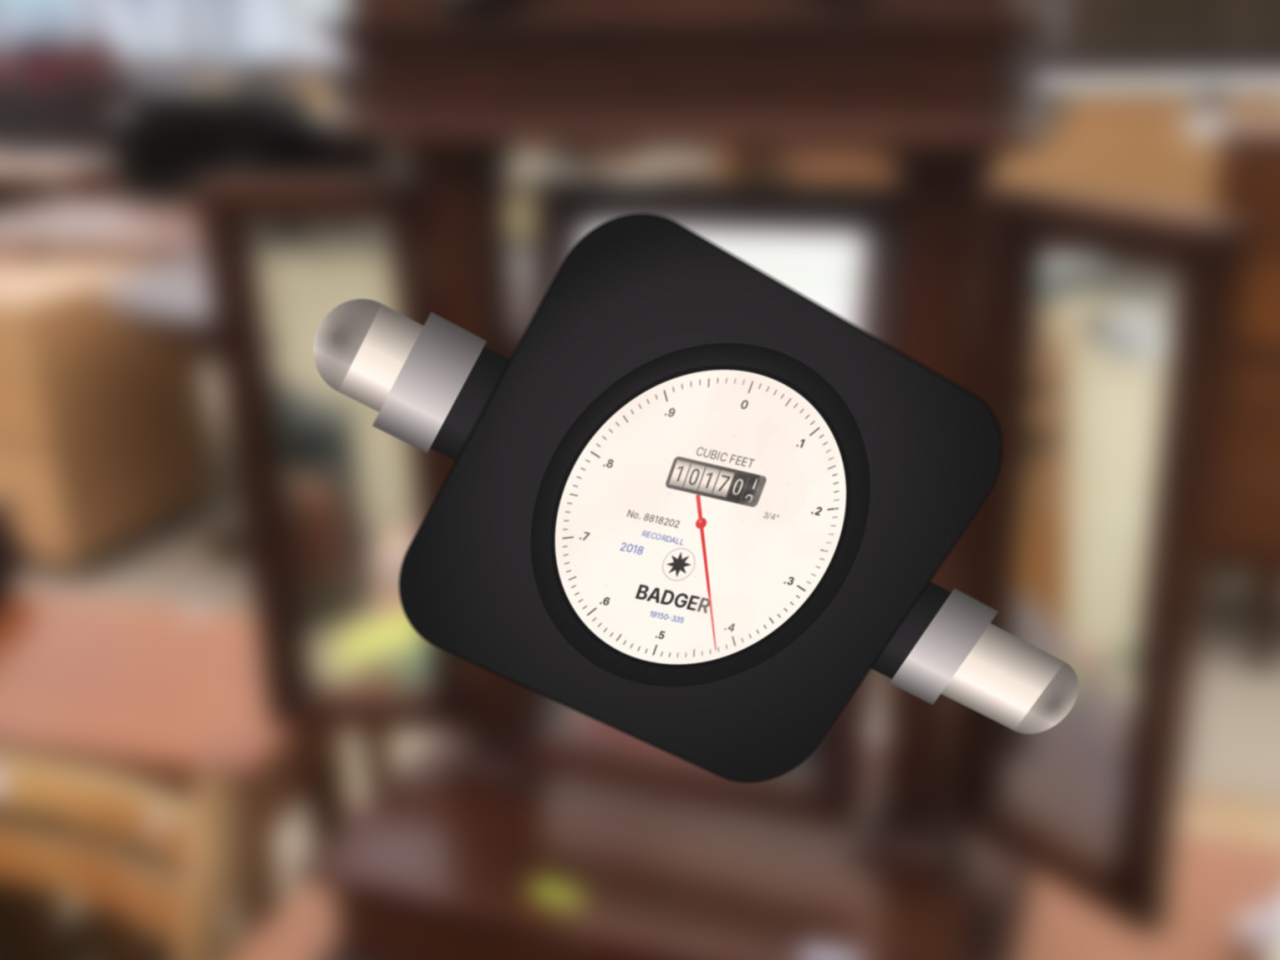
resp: 101701.42,ft³
